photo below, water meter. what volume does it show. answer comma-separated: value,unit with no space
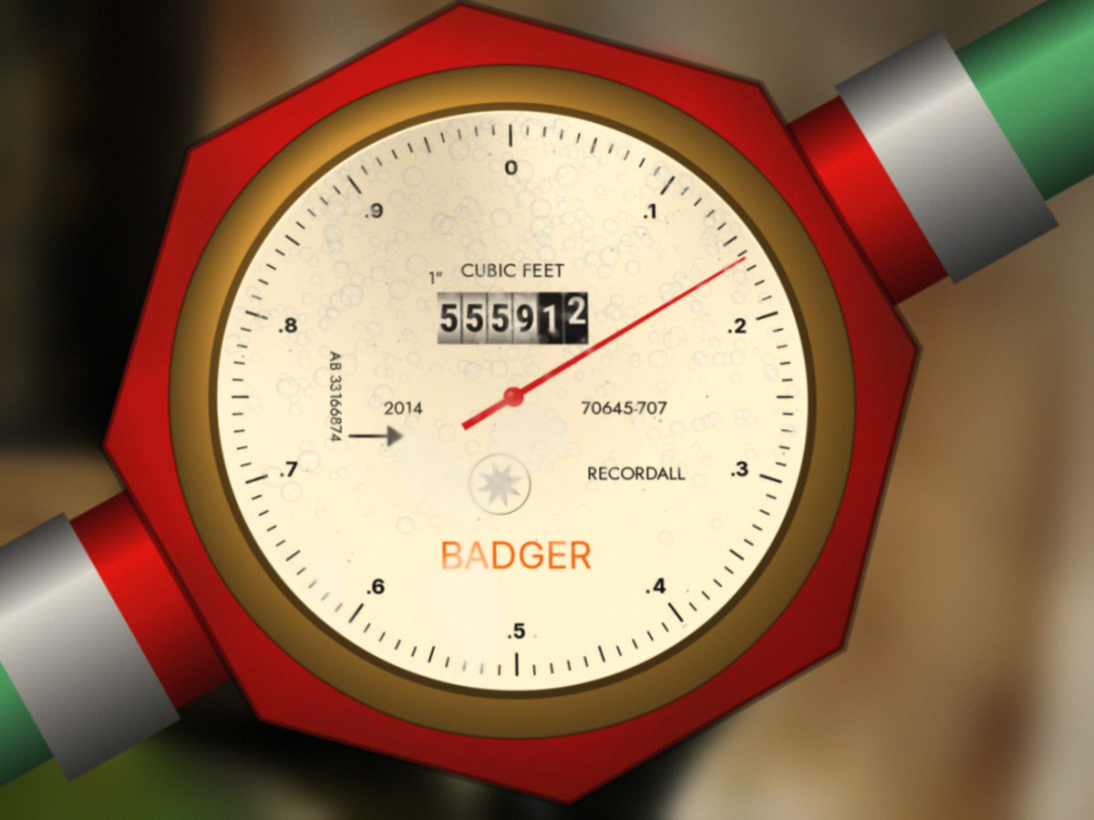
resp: 555912.16,ft³
